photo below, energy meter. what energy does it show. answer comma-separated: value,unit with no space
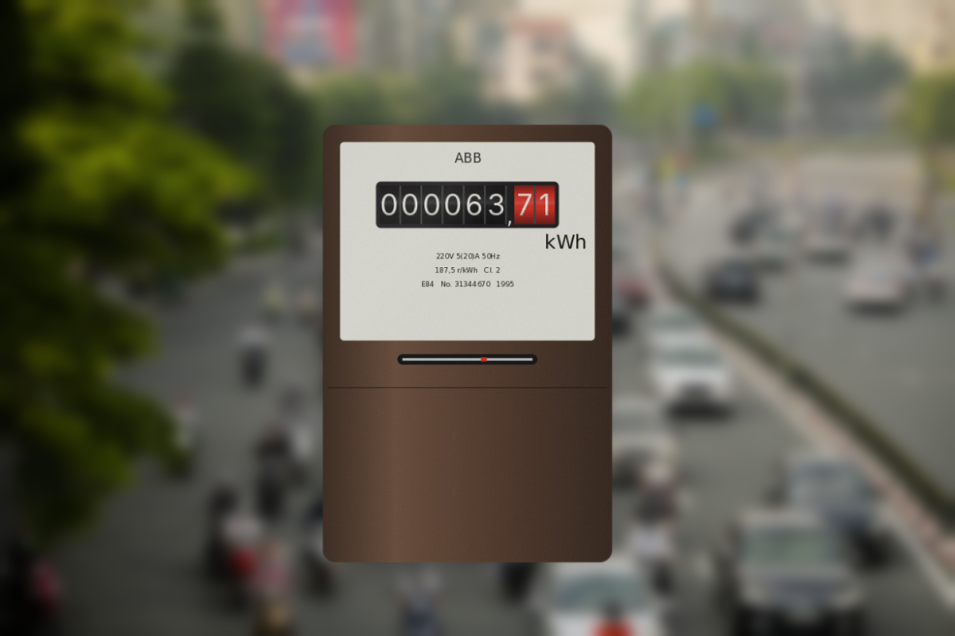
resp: 63.71,kWh
